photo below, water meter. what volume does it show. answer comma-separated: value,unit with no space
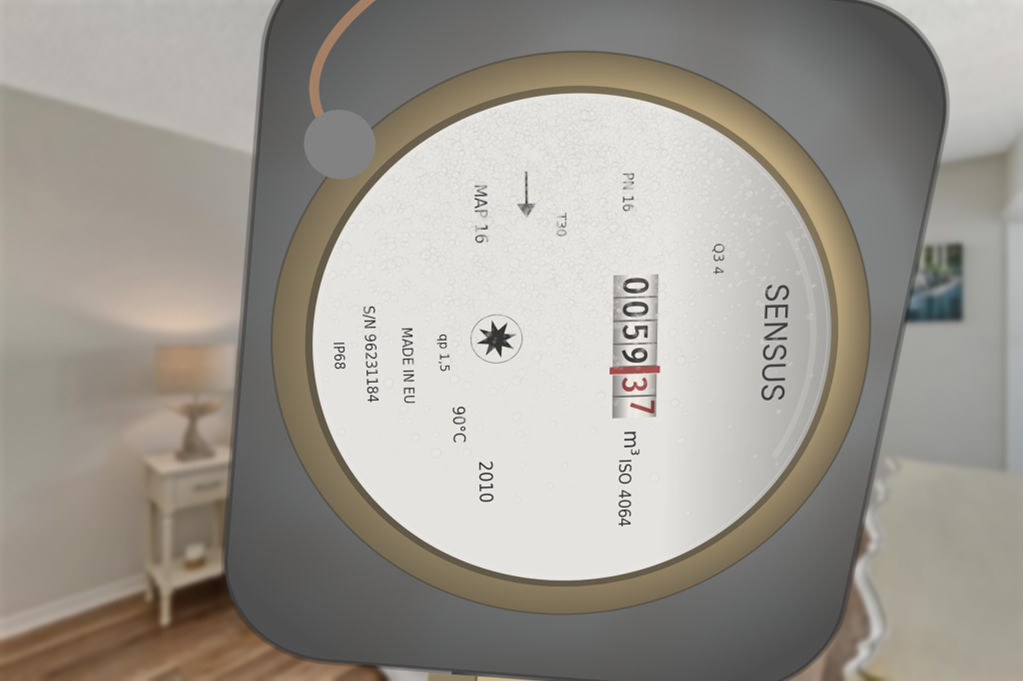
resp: 59.37,m³
